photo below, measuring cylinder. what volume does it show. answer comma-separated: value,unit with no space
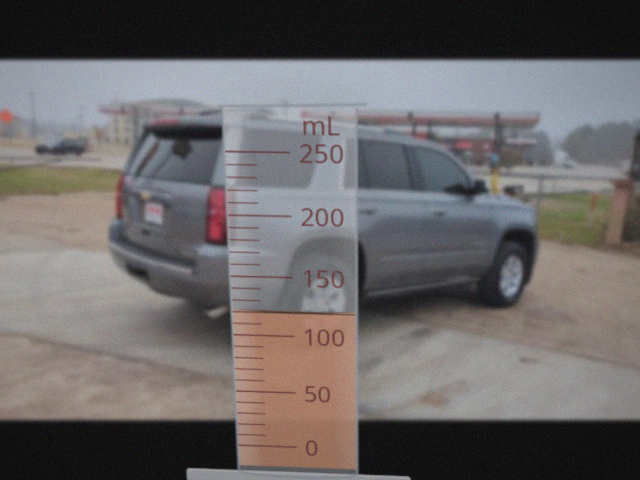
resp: 120,mL
